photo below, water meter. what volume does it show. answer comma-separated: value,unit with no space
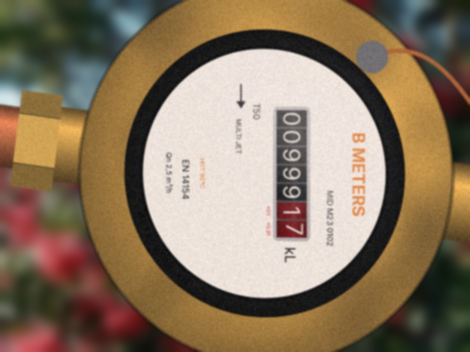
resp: 999.17,kL
